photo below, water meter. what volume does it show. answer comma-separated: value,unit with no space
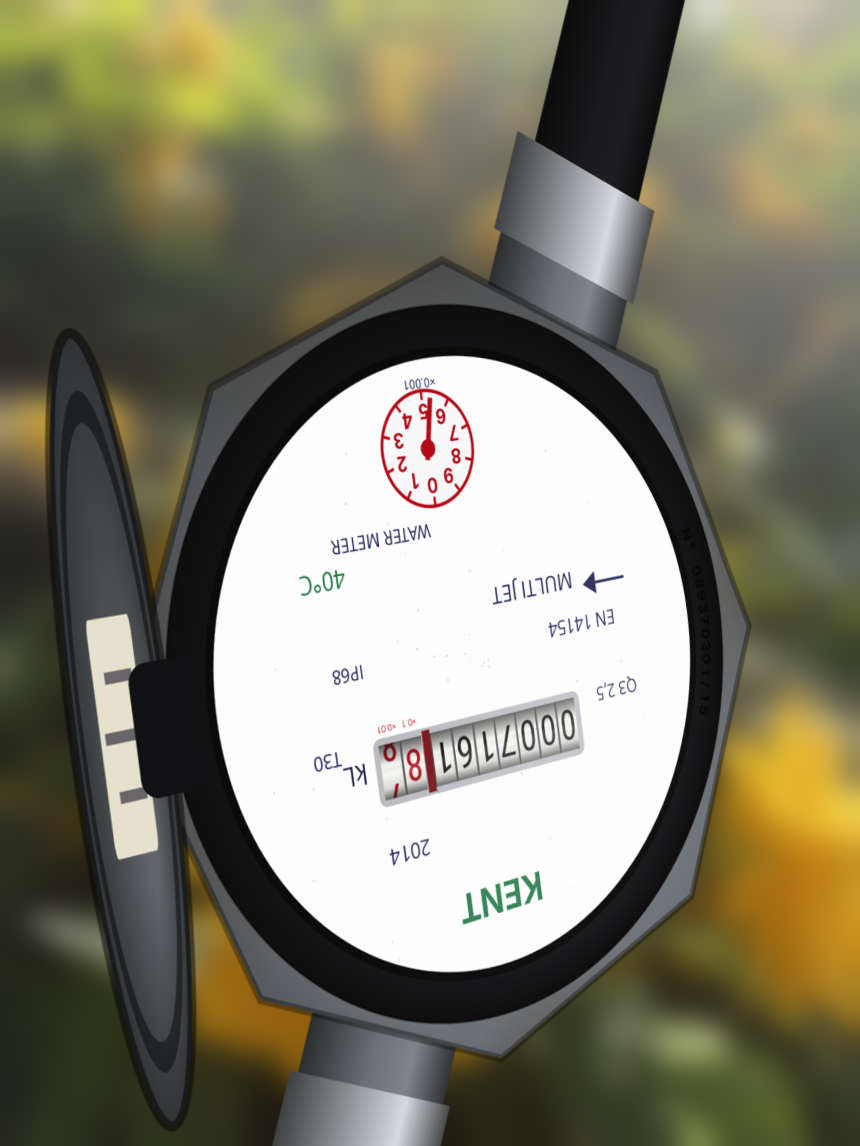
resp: 7161.875,kL
